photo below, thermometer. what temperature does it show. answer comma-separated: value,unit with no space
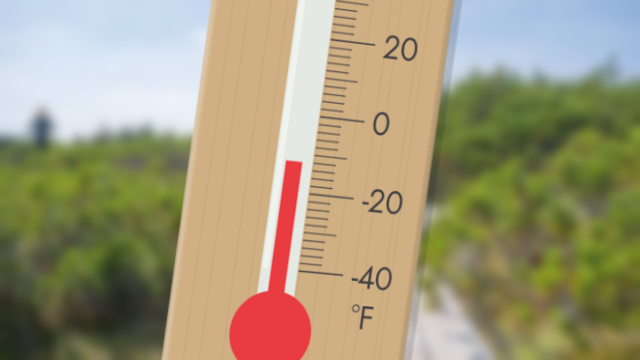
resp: -12,°F
